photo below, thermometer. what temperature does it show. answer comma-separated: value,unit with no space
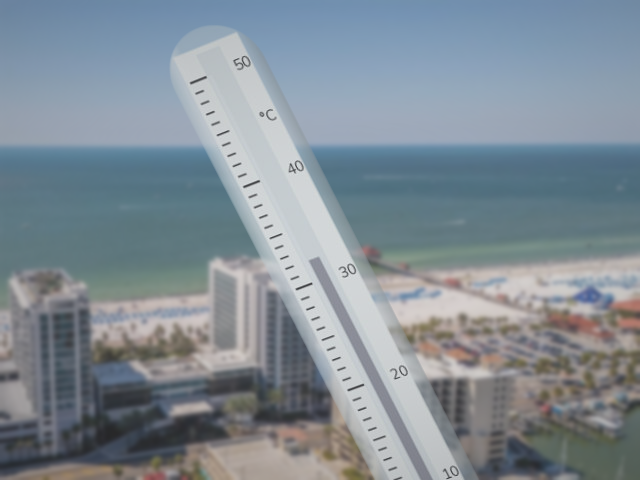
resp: 32,°C
